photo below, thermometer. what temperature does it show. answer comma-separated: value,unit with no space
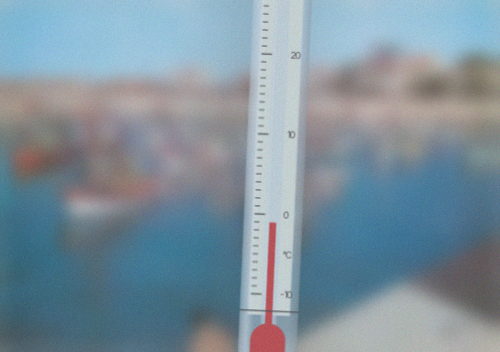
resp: -1,°C
